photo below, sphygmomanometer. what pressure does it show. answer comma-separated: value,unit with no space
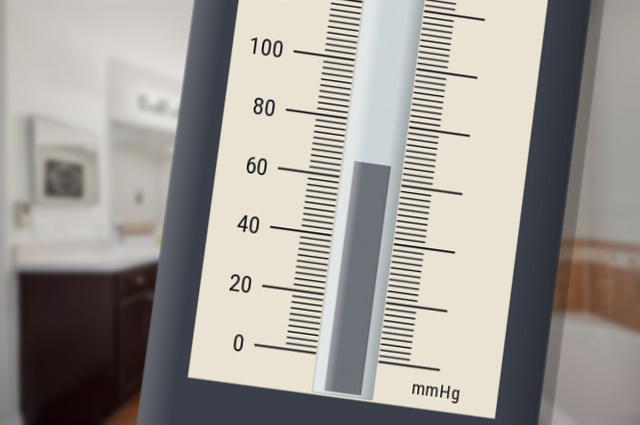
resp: 66,mmHg
